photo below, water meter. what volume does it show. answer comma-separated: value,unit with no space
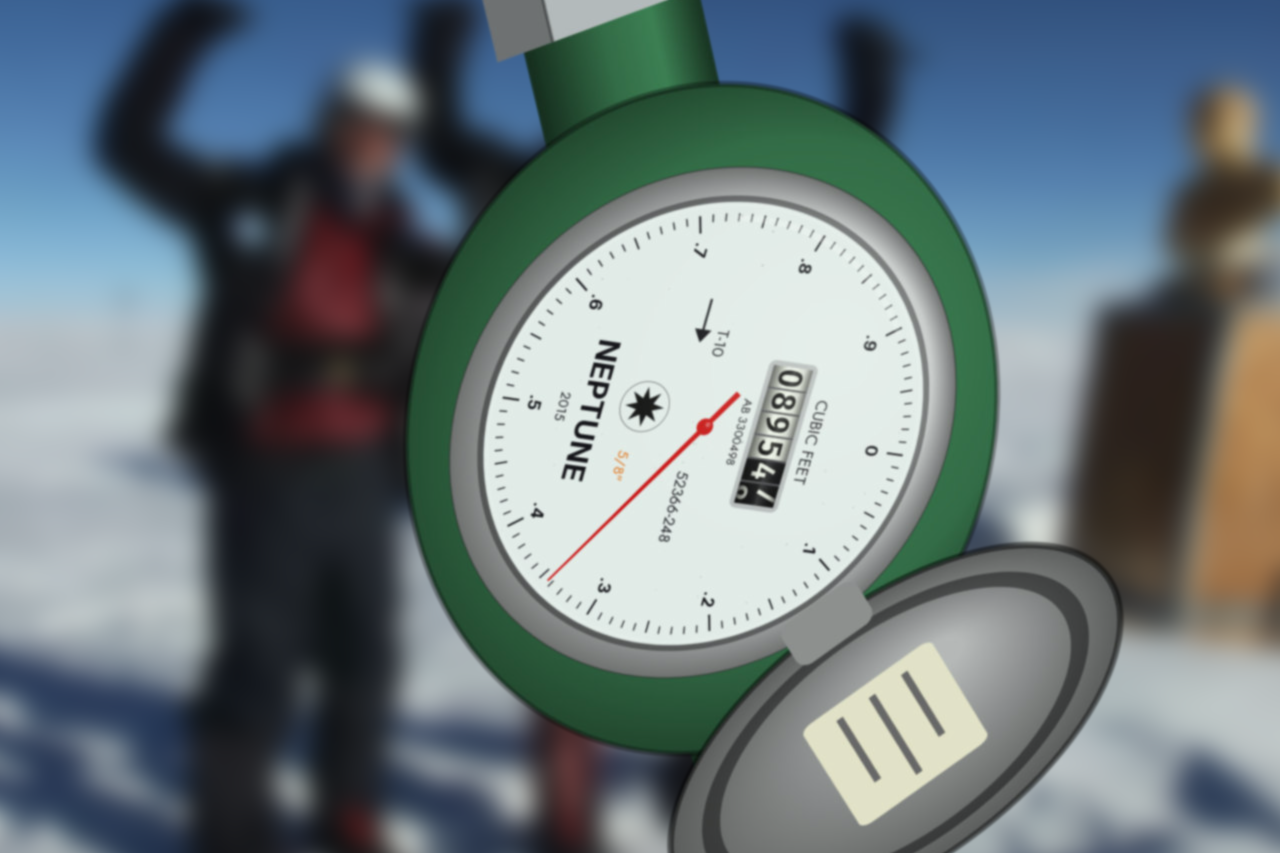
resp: 89547.34,ft³
